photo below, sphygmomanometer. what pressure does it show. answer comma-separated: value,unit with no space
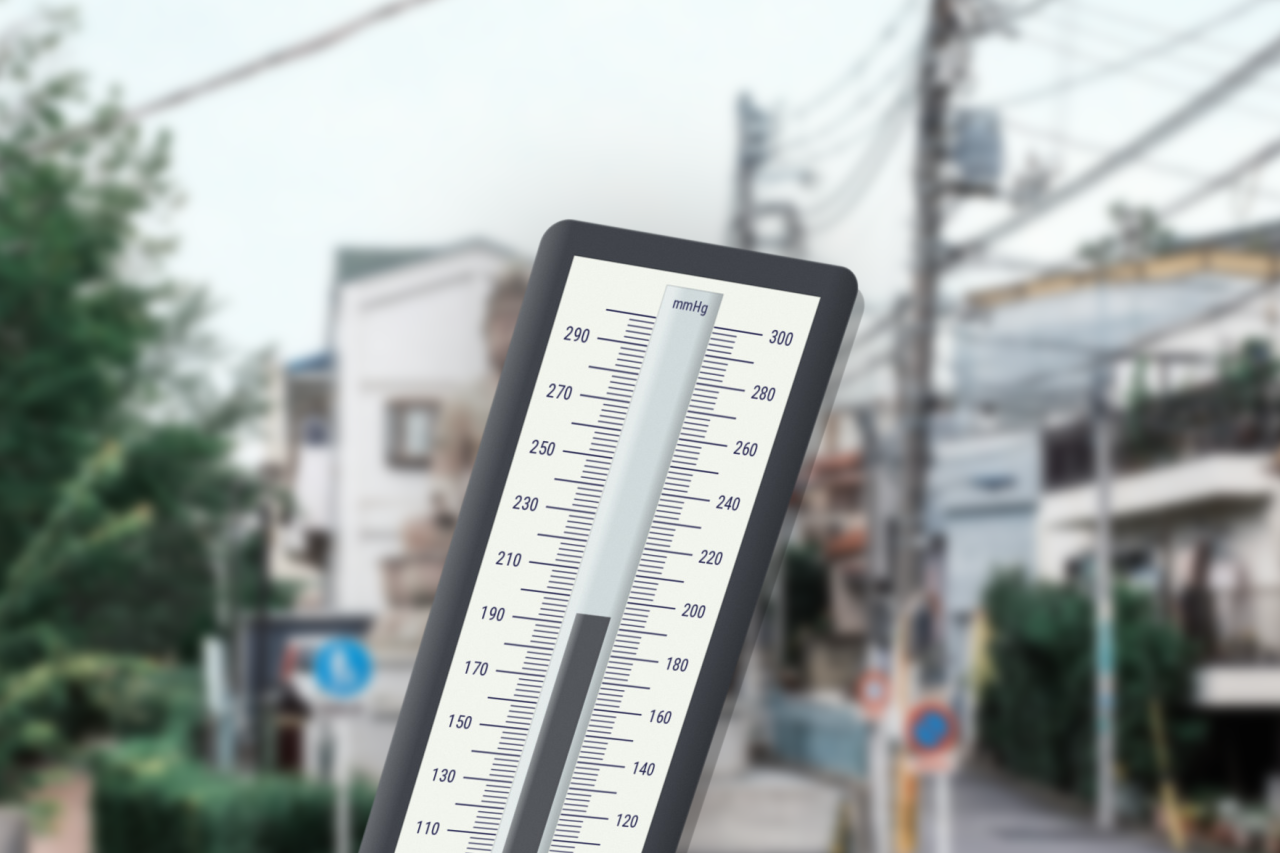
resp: 194,mmHg
